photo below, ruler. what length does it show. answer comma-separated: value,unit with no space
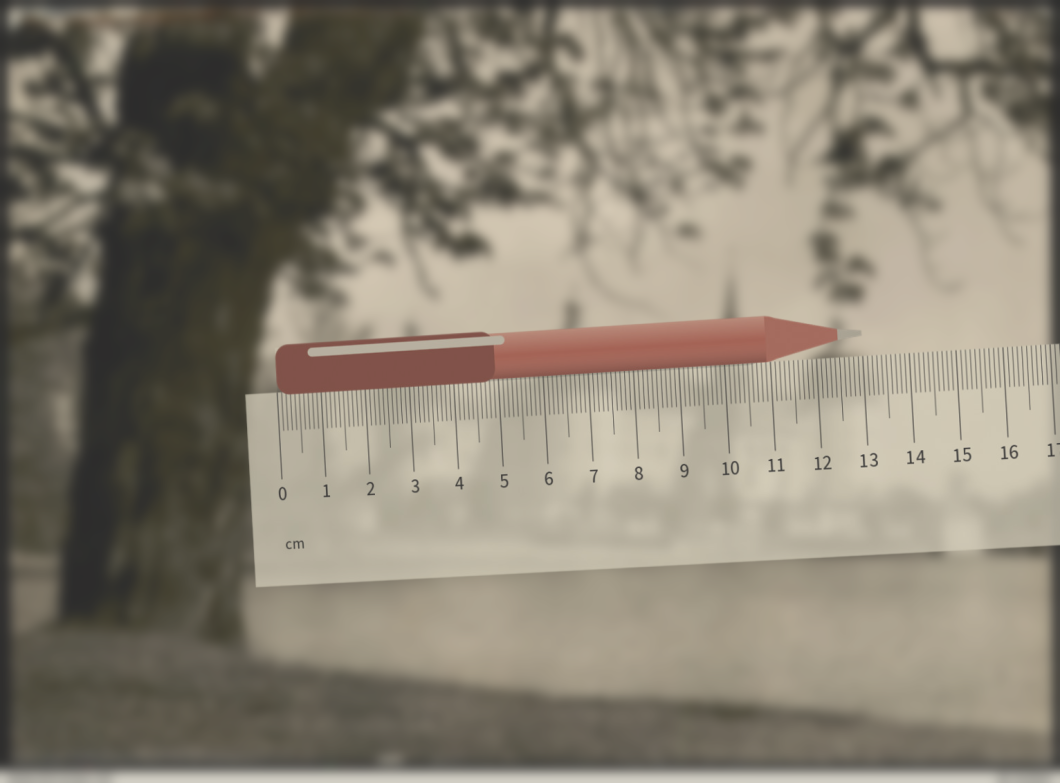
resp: 13,cm
